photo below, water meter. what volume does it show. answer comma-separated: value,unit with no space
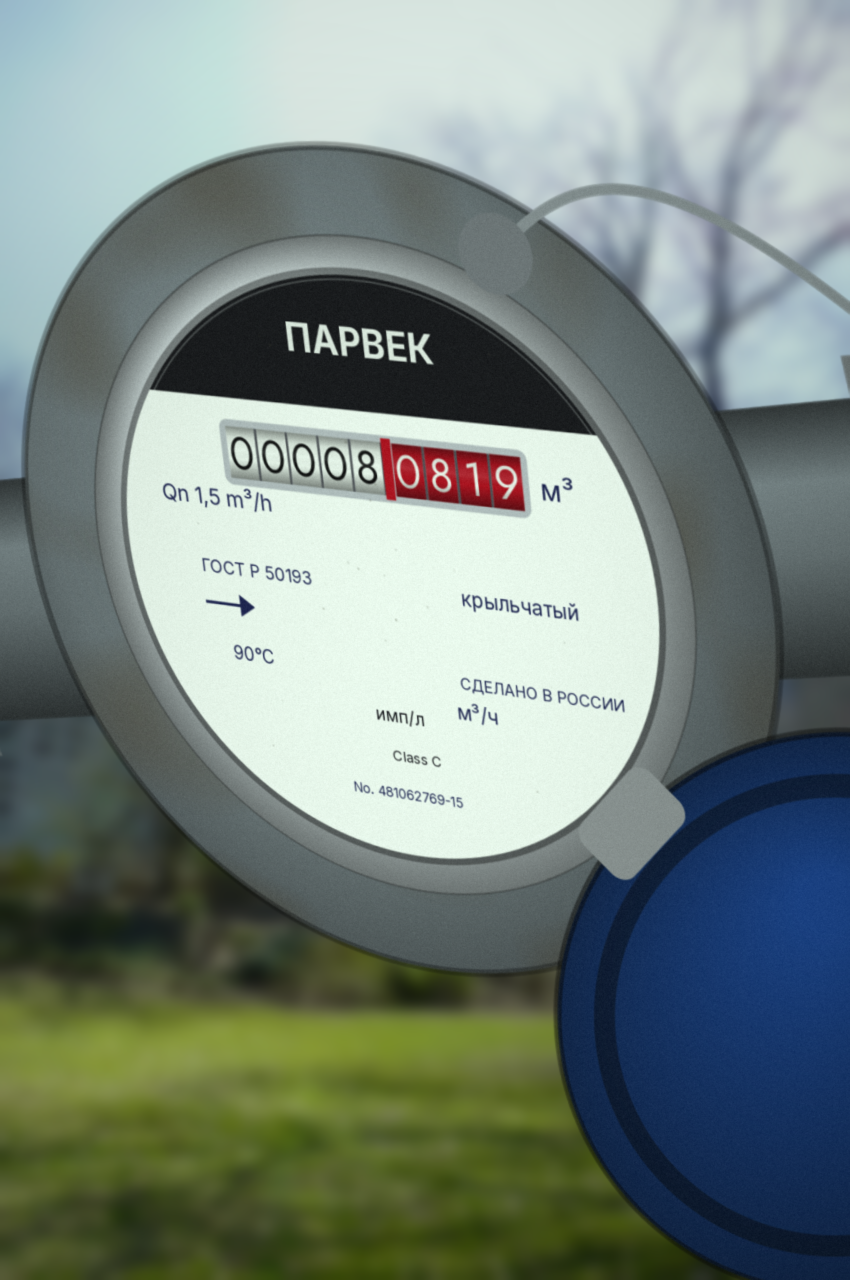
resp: 8.0819,m³
